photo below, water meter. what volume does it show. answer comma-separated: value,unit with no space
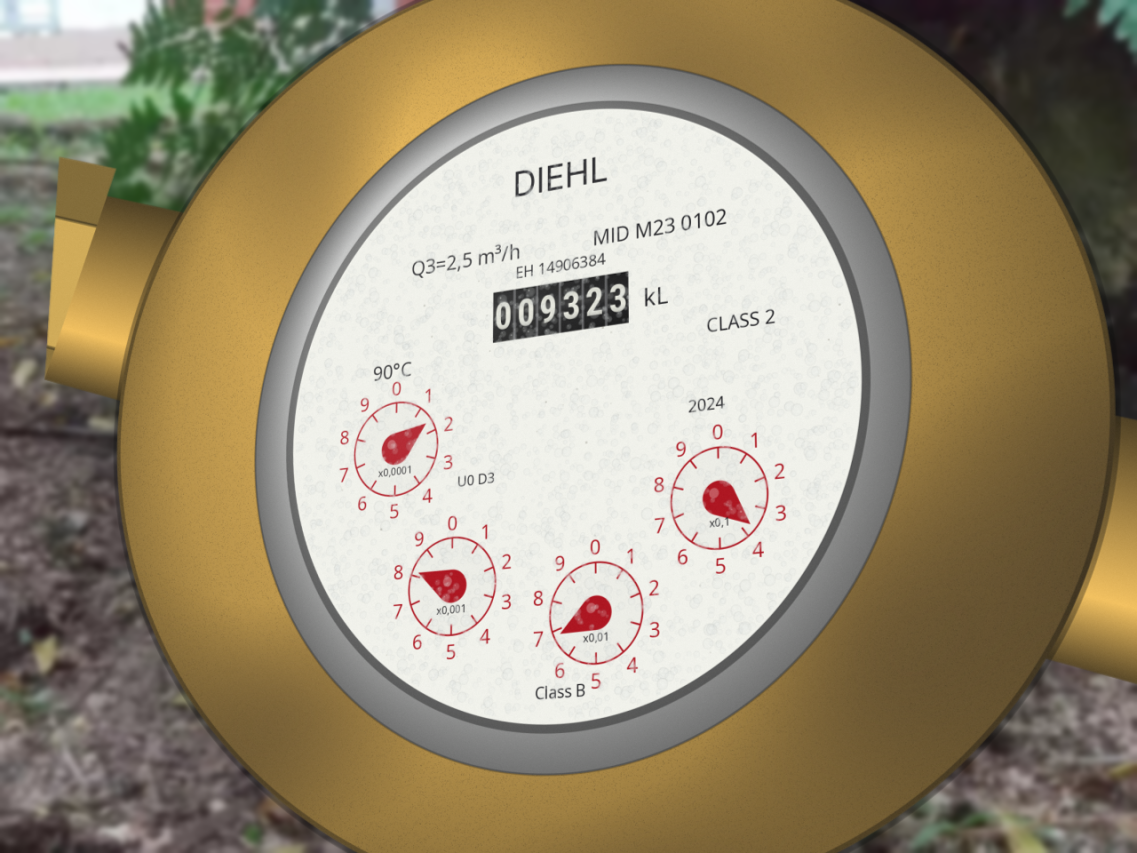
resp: 9323.3681,kL
